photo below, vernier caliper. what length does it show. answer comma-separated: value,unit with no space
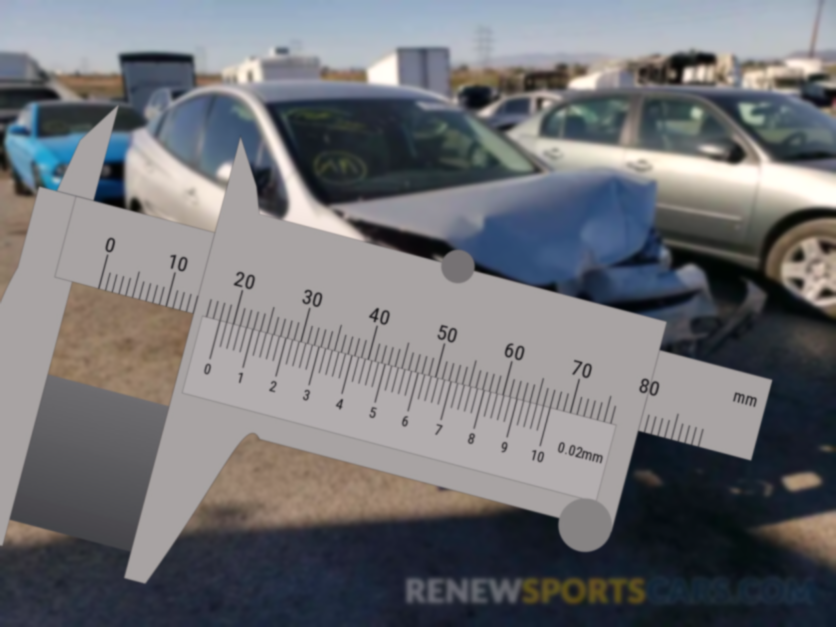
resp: 18.0,mm
